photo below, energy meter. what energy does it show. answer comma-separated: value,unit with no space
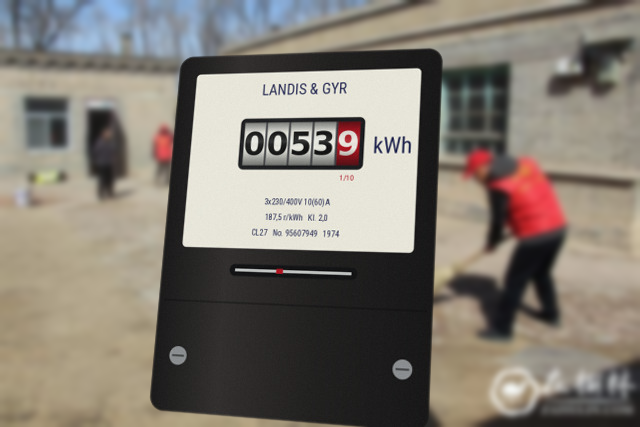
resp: 53.9,kWh
